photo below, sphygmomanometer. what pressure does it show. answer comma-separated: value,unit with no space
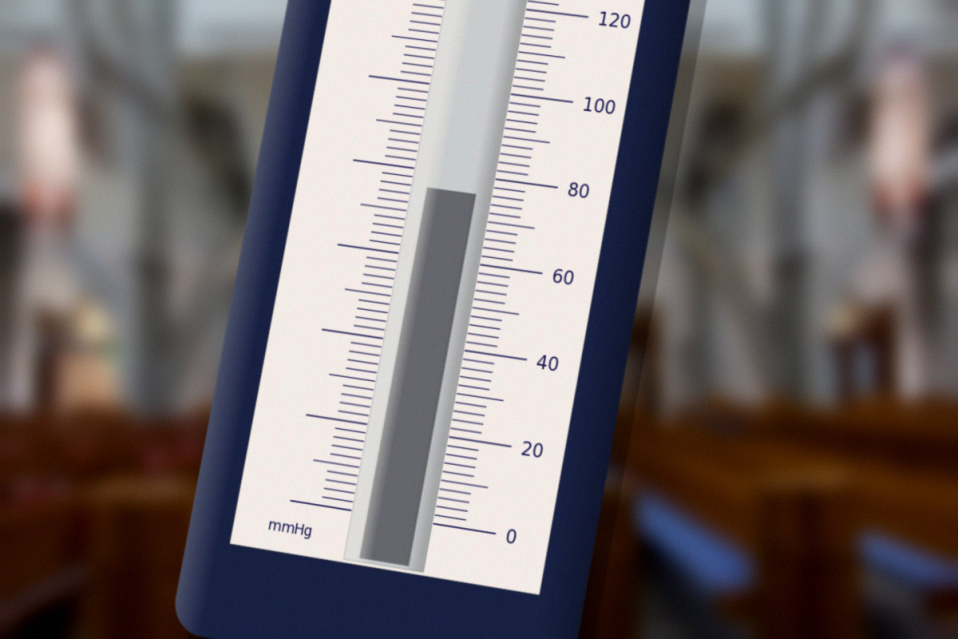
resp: 76,mmHg
